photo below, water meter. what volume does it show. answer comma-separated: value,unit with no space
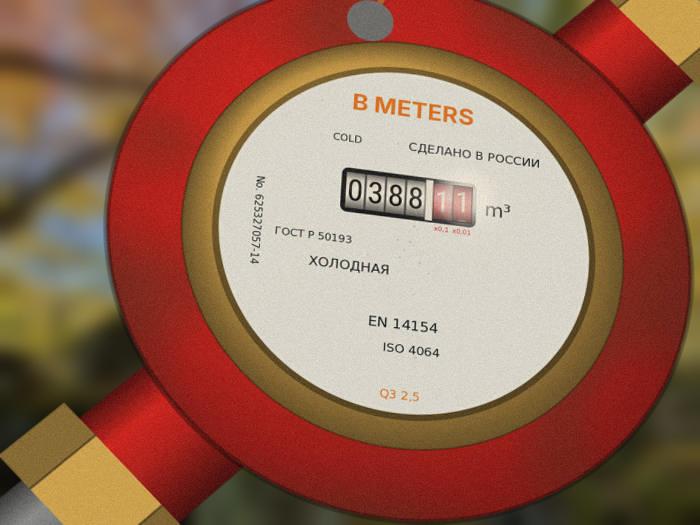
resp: 388.11,m³
